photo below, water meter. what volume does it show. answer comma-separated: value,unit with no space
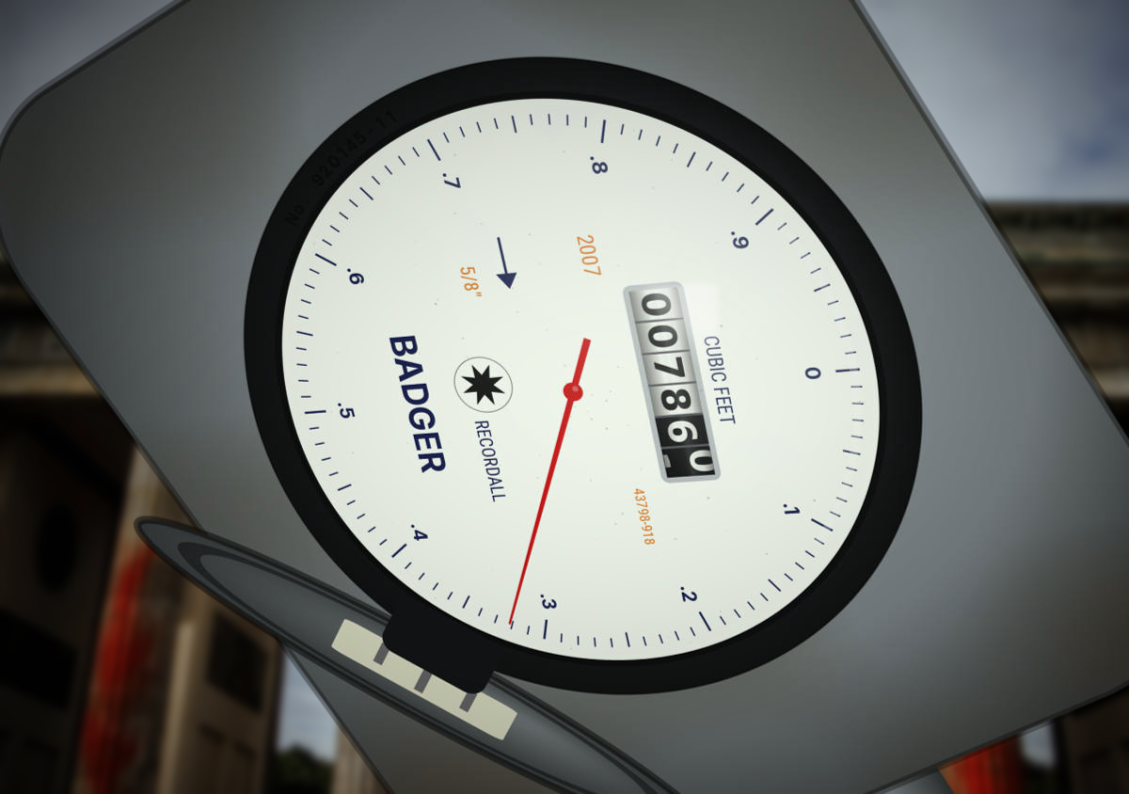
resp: 7860.32,ft³
